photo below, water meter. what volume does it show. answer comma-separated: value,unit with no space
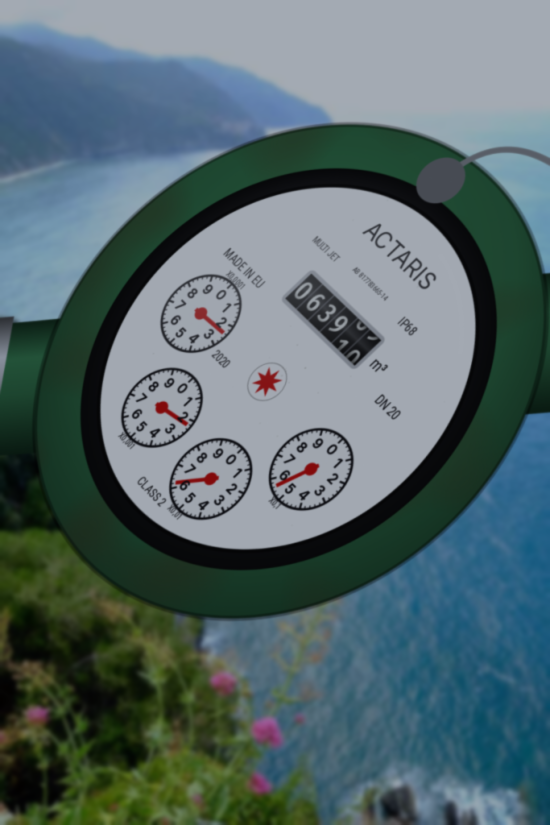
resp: 63909.5622,m³
